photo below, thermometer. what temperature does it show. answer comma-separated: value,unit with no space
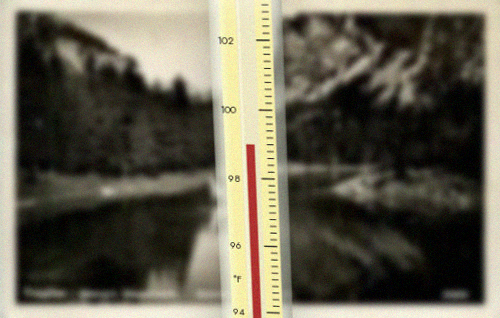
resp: 99,°F
